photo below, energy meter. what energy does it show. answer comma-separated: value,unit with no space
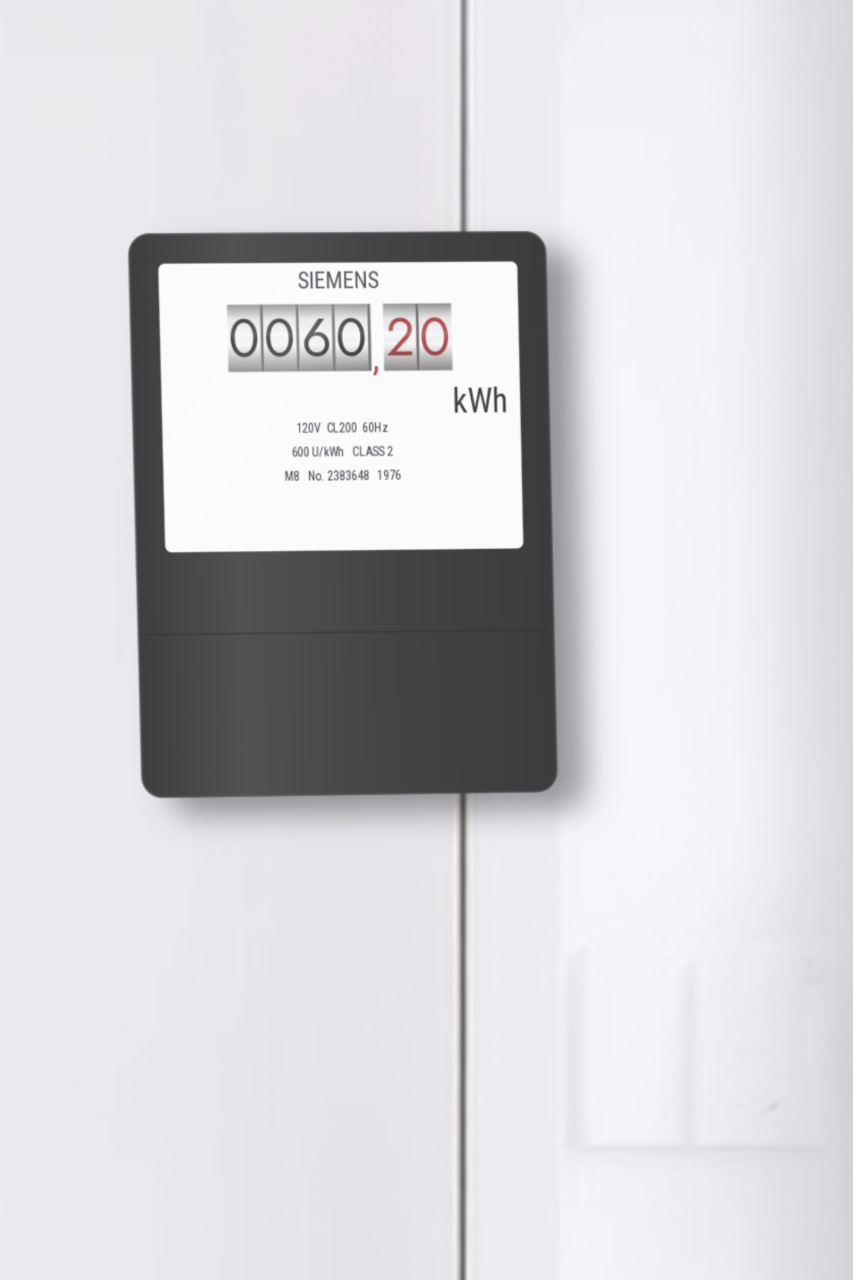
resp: 60.20,kWh
